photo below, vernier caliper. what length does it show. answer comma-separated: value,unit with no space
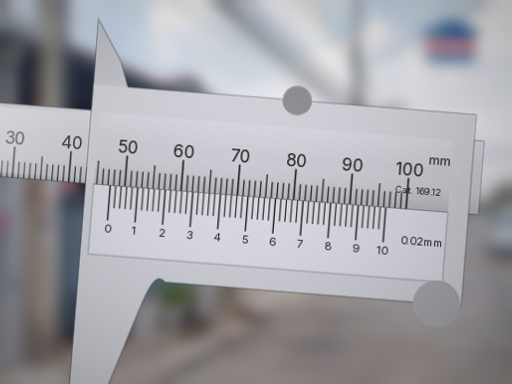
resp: 47.4,mm
